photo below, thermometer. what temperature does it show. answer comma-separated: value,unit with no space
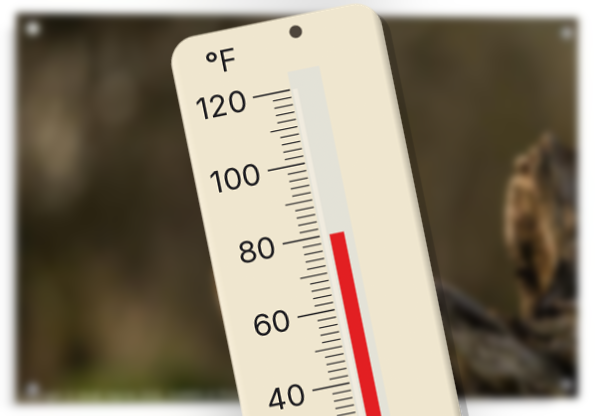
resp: 80,°F
